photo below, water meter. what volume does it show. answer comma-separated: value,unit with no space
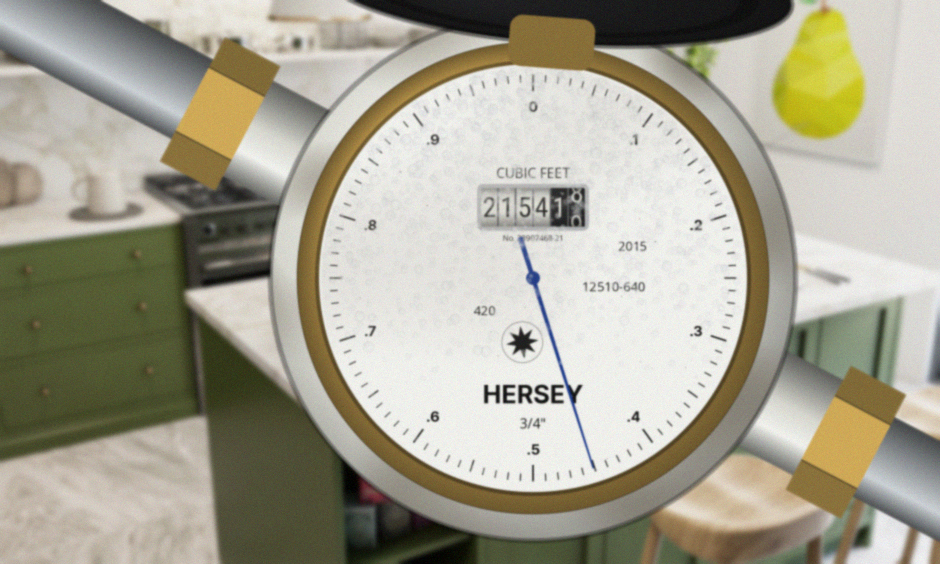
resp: 215418.45,ft³
